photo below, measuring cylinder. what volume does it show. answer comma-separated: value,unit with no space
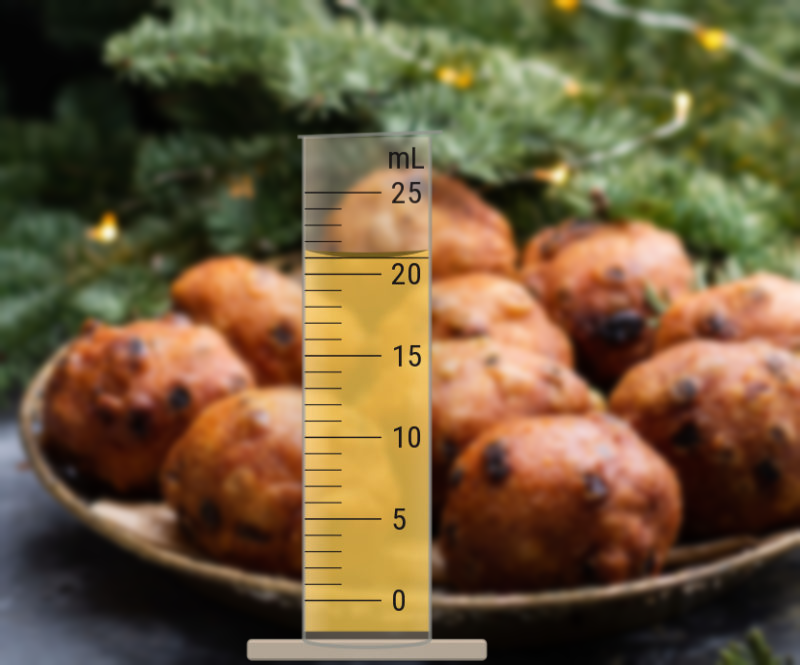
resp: 21,mL
